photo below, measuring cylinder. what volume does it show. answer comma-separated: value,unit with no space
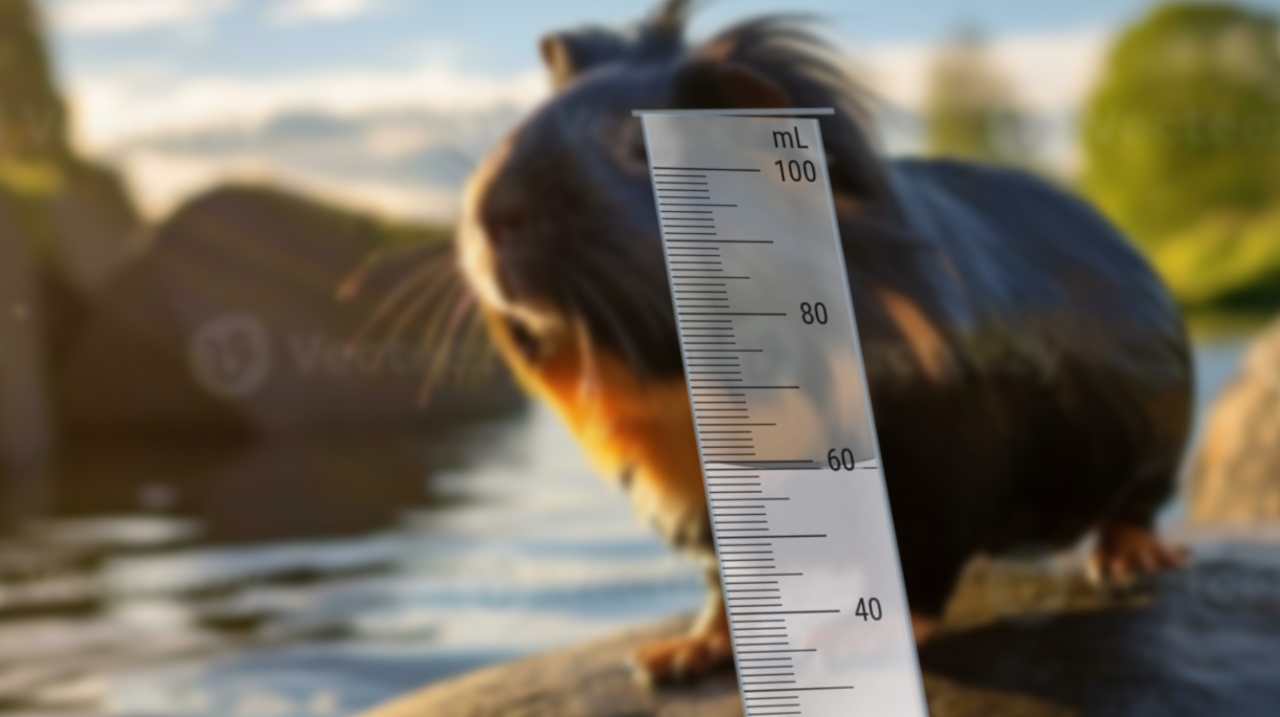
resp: 59,mL
